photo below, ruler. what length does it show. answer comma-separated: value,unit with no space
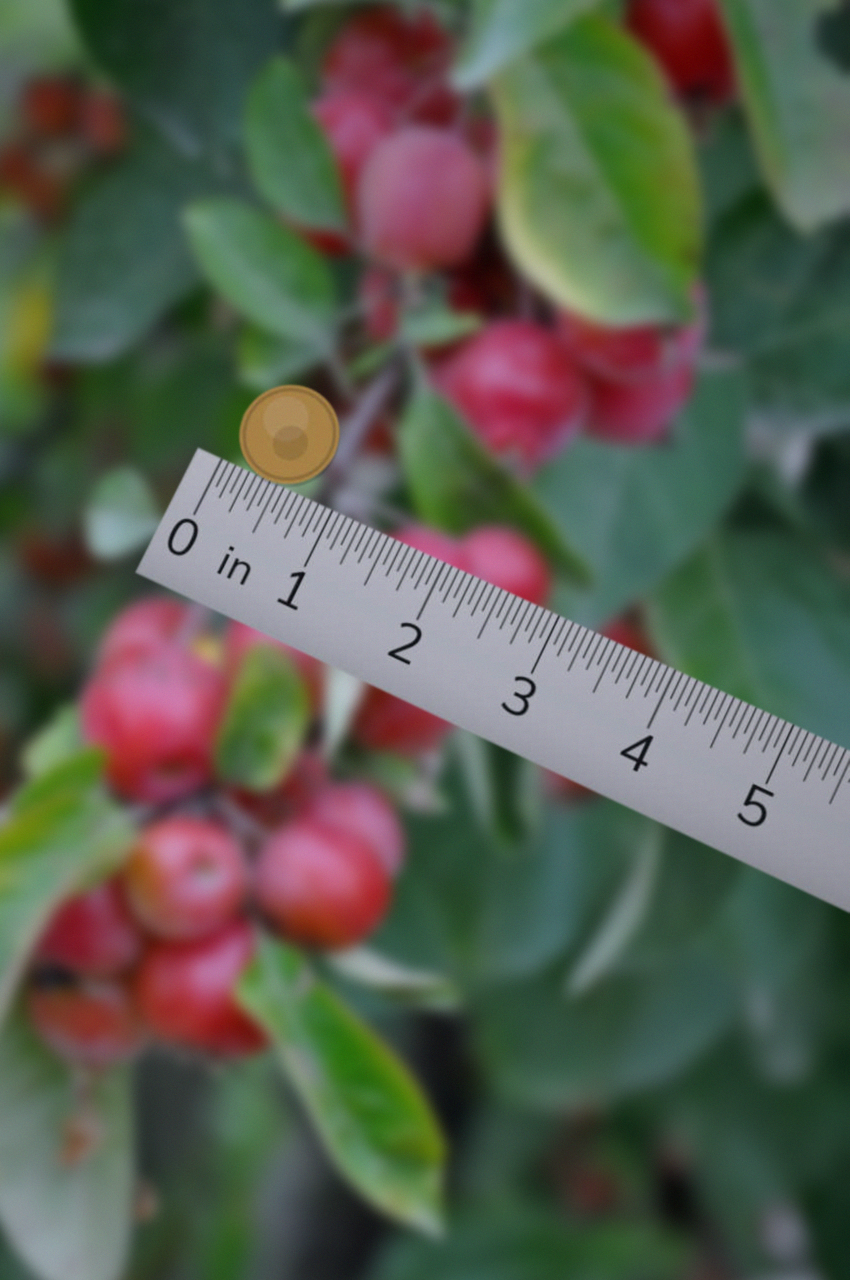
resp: 0.8125,in
